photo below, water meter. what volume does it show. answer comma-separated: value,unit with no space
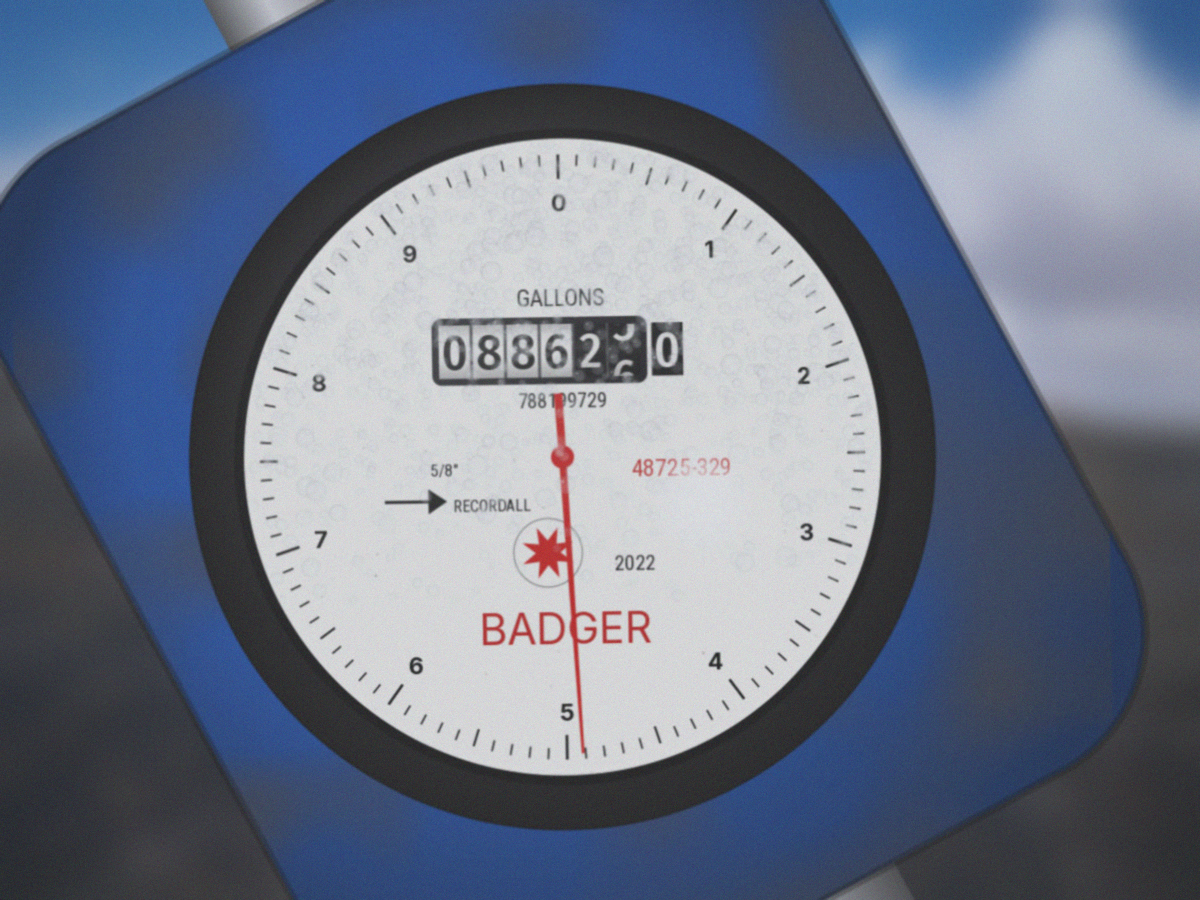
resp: 886254.9,gal
